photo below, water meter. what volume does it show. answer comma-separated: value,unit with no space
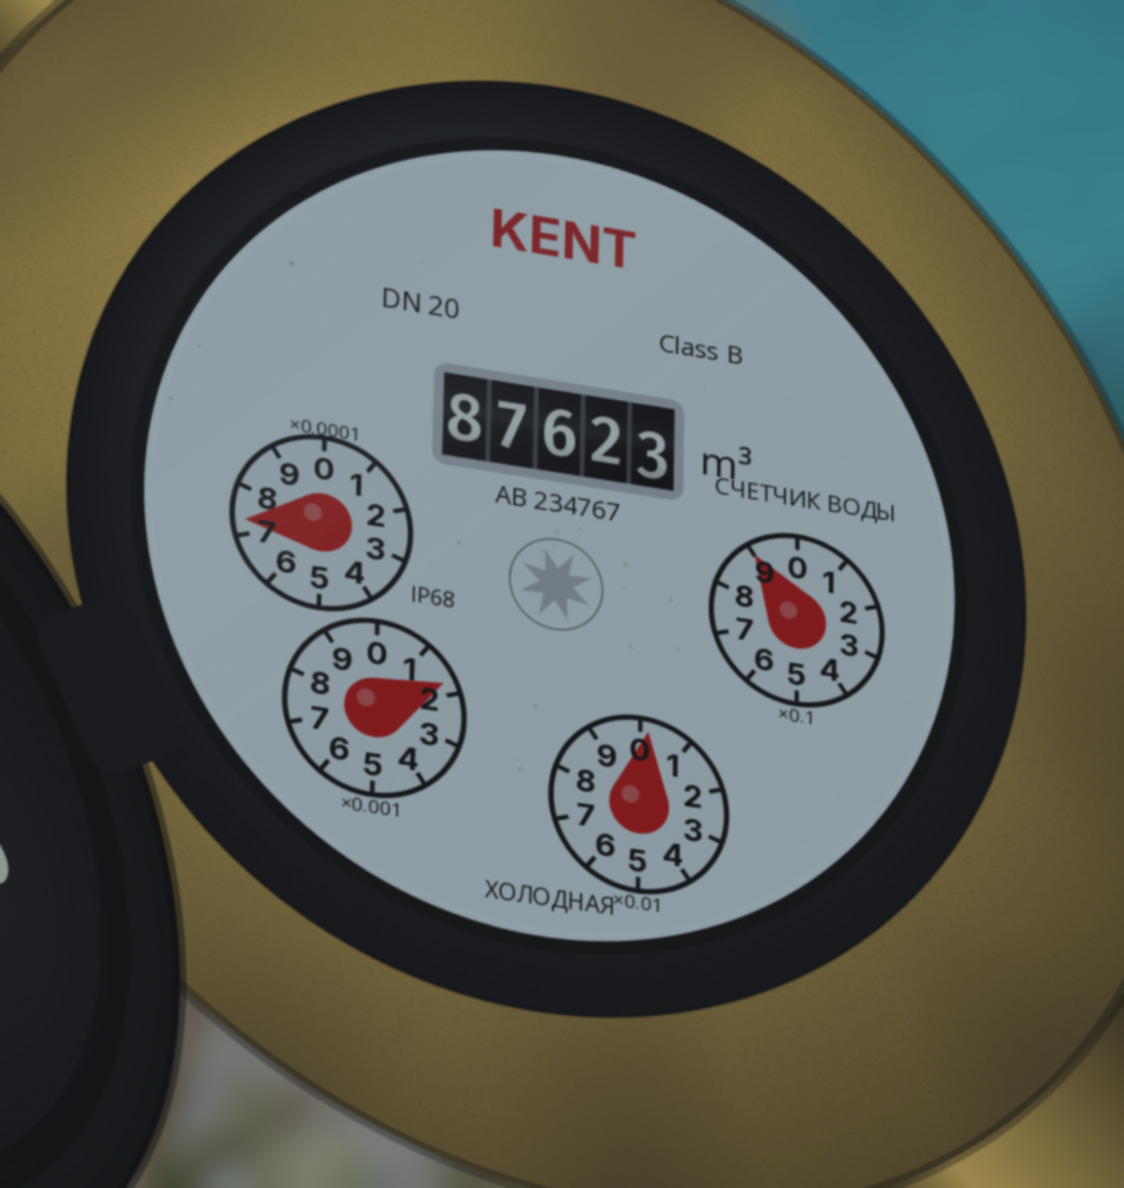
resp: 87622.9017,m³
